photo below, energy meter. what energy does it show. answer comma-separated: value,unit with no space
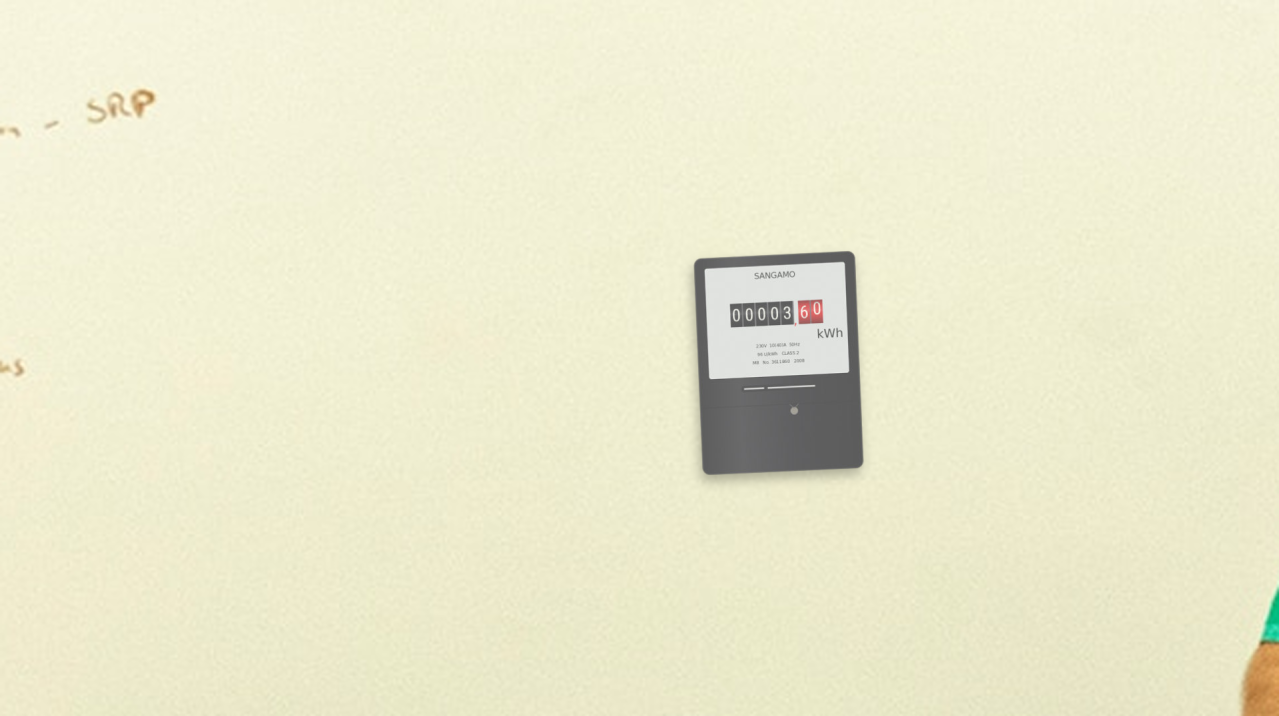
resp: 3.60,kWh
